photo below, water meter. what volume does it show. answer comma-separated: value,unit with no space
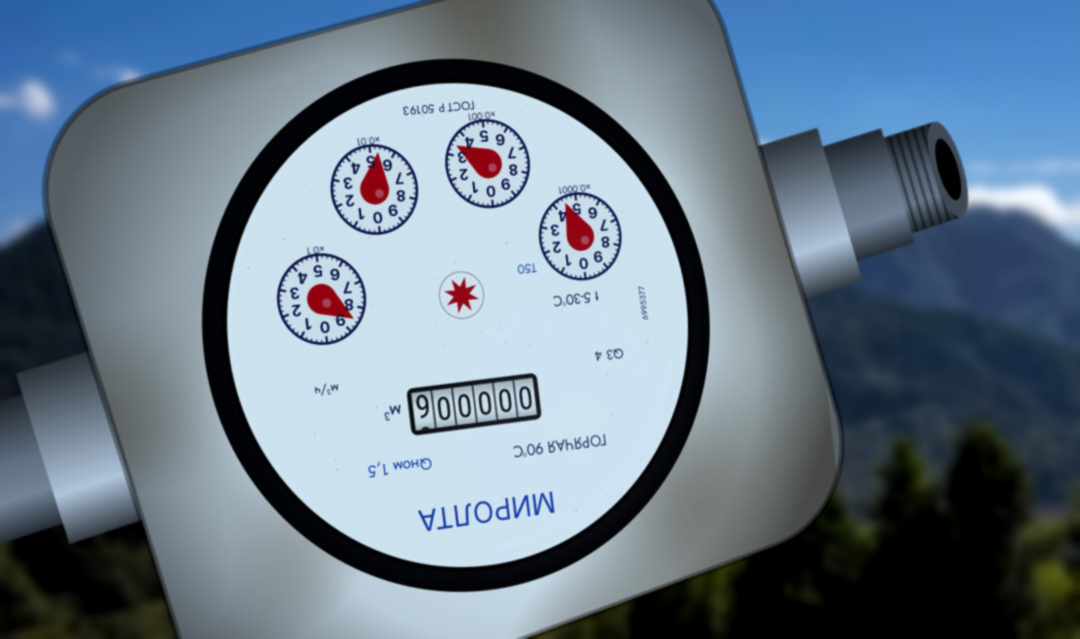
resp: 5.8534,m³
